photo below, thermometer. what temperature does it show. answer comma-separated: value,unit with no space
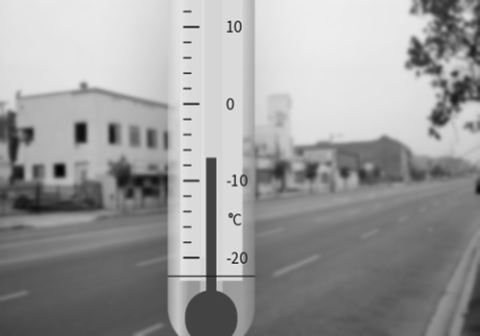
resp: -7,°C
